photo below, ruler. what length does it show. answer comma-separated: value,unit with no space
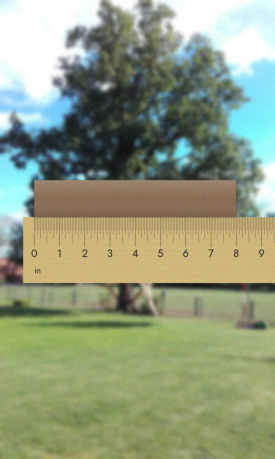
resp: 8,in
